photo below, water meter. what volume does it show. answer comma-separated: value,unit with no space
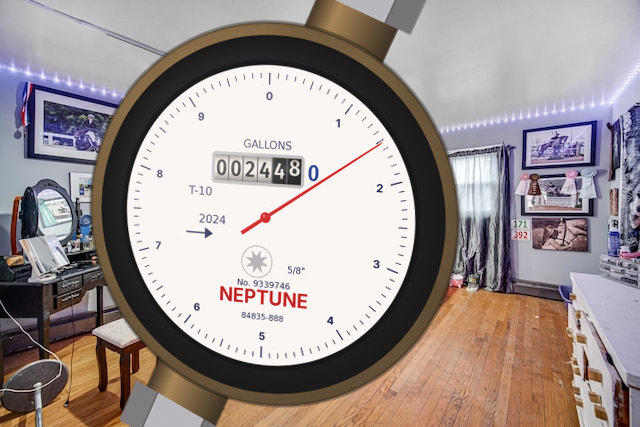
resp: 24481.5,gal
